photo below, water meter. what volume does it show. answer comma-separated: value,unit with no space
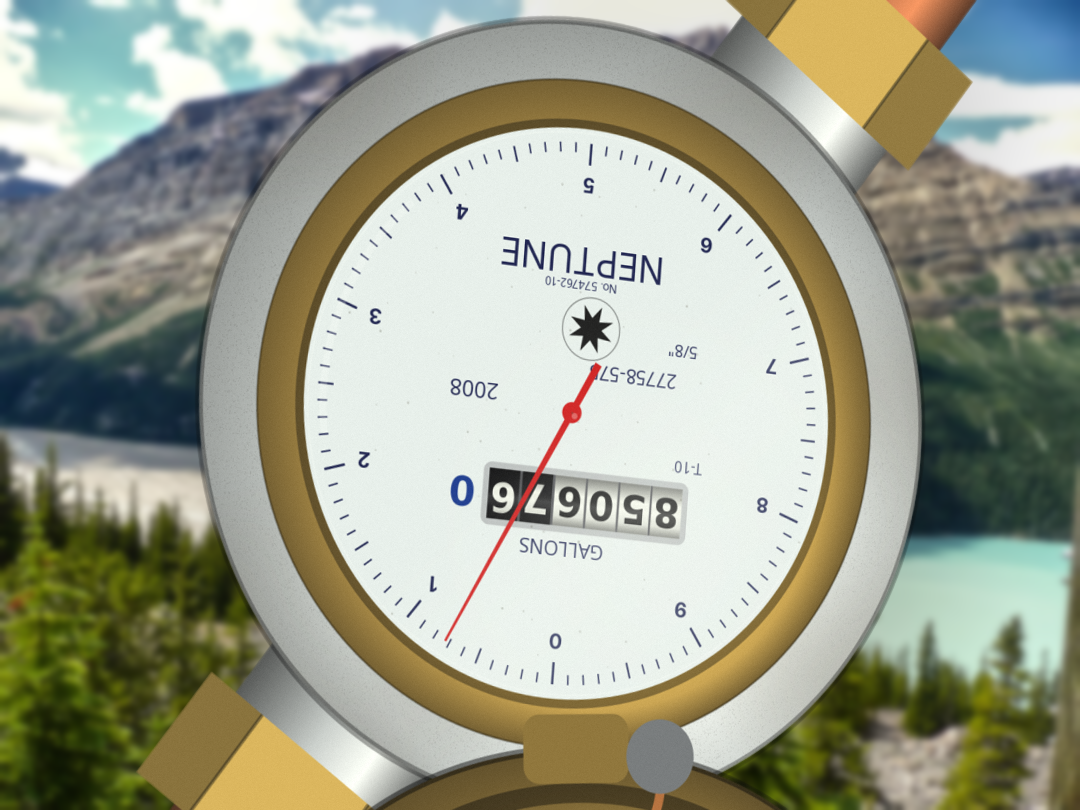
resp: 8506760.7,gal
